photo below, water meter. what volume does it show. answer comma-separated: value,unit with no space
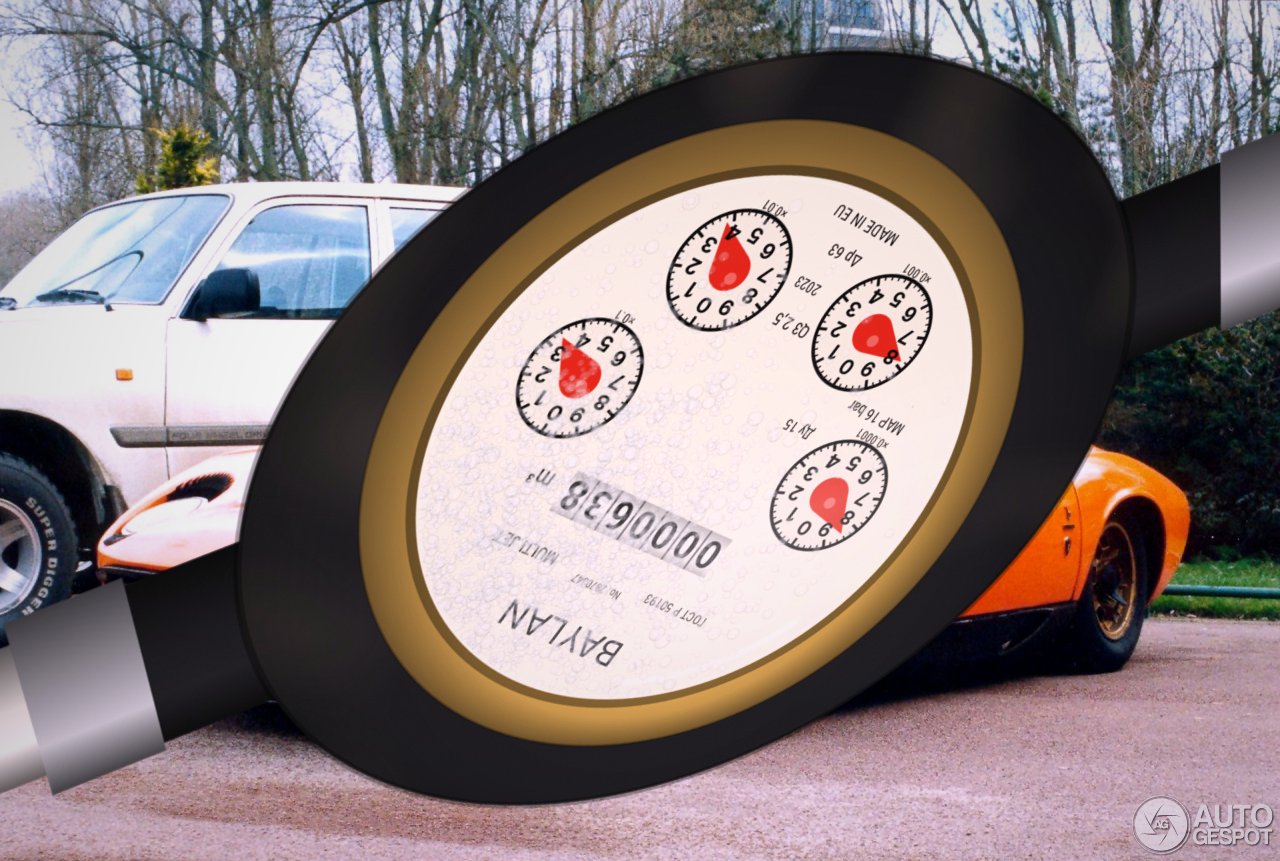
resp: 638.3378,m³
